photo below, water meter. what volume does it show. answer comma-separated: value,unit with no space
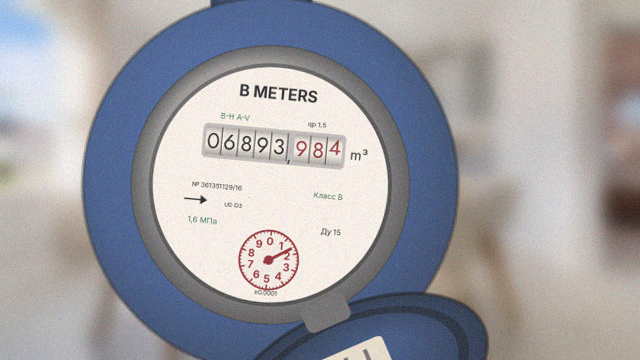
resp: 6893.9841,m³
